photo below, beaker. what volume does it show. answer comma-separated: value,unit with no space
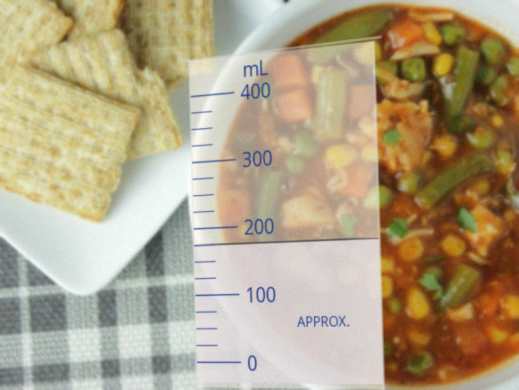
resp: 175,mL
